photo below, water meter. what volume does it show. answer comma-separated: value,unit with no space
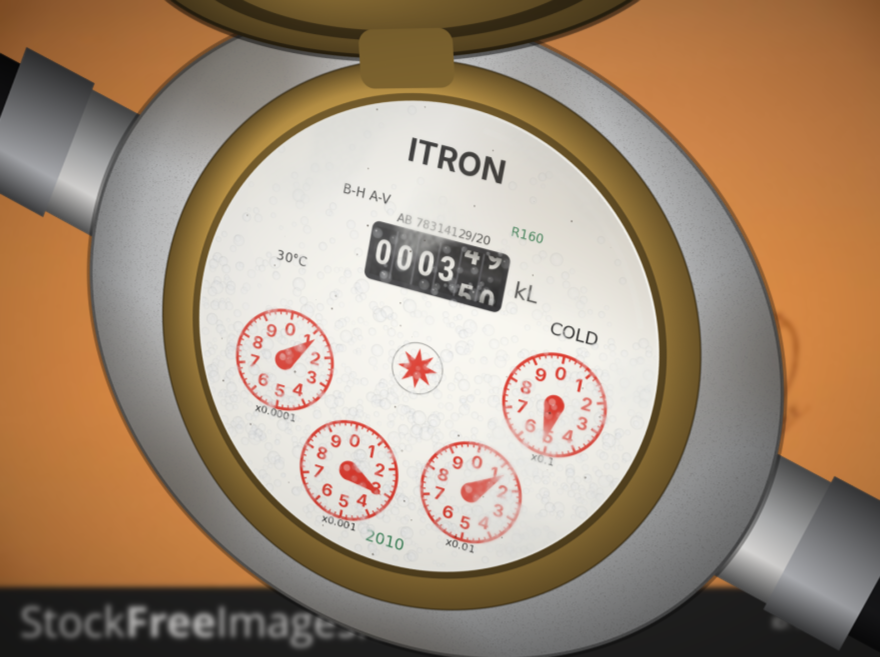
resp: 349.5131,kL
